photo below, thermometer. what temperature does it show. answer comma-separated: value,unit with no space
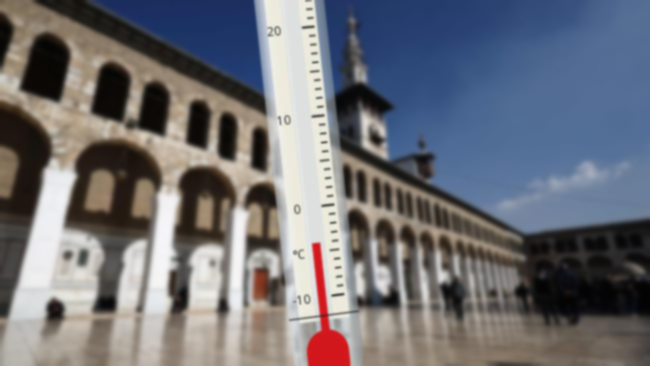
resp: -4,°C
